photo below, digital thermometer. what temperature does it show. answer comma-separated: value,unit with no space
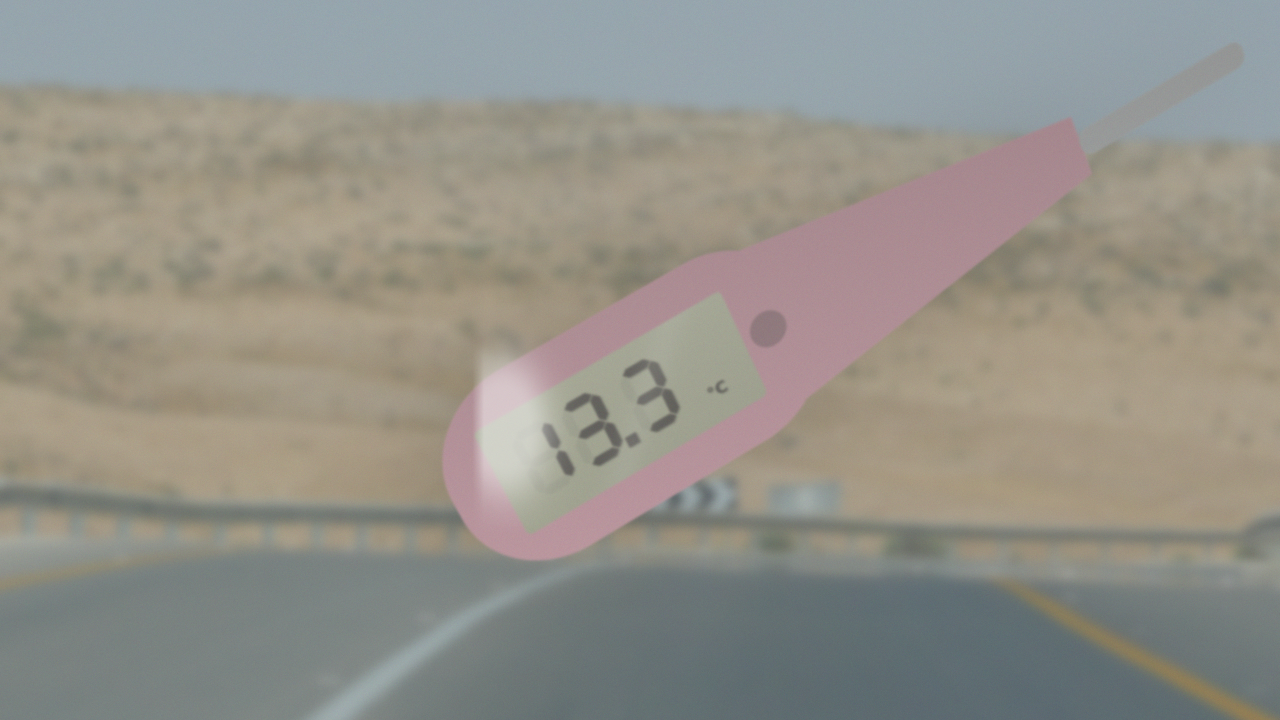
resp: 13.3,°C
